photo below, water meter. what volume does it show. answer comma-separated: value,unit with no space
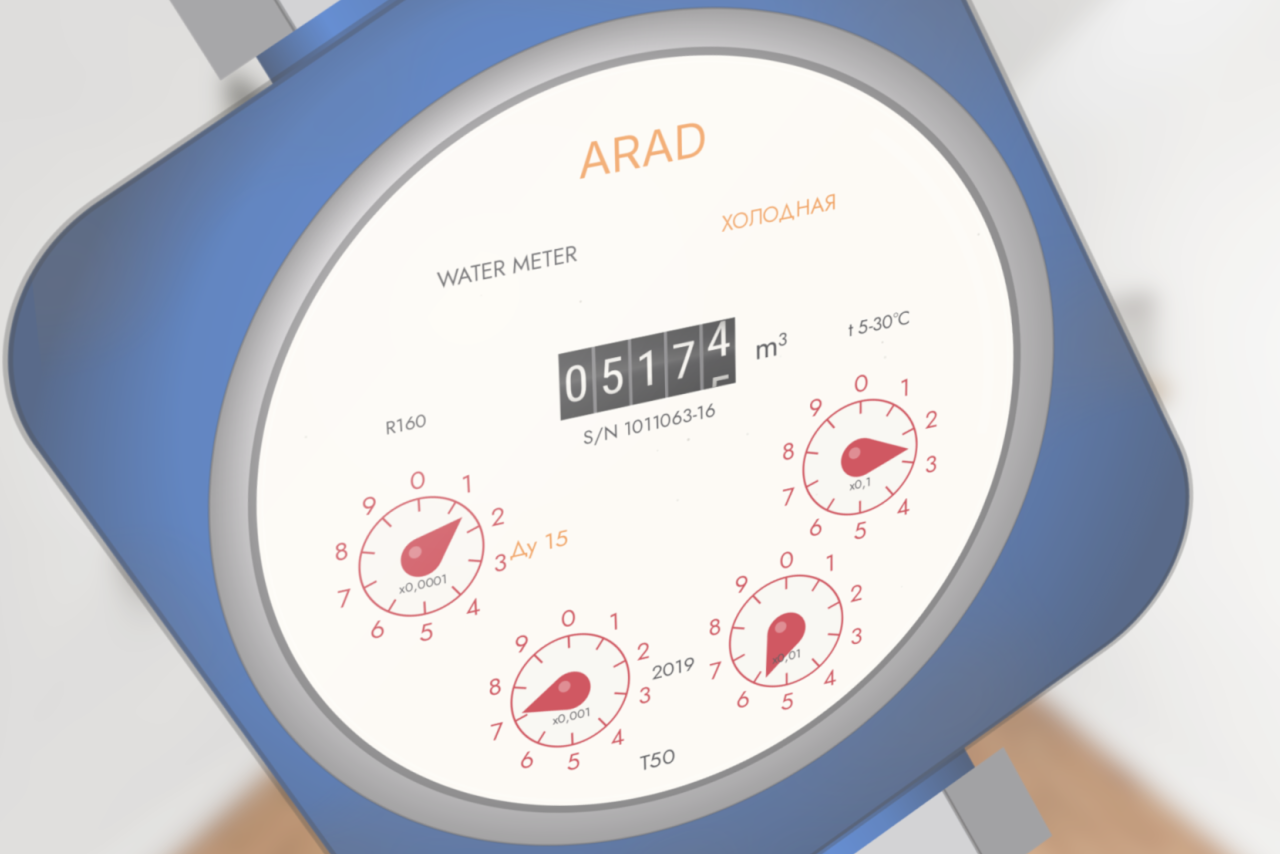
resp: 5174.2571,m³
